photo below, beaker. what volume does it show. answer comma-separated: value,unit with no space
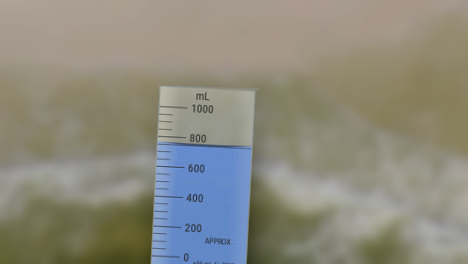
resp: 750,mL
